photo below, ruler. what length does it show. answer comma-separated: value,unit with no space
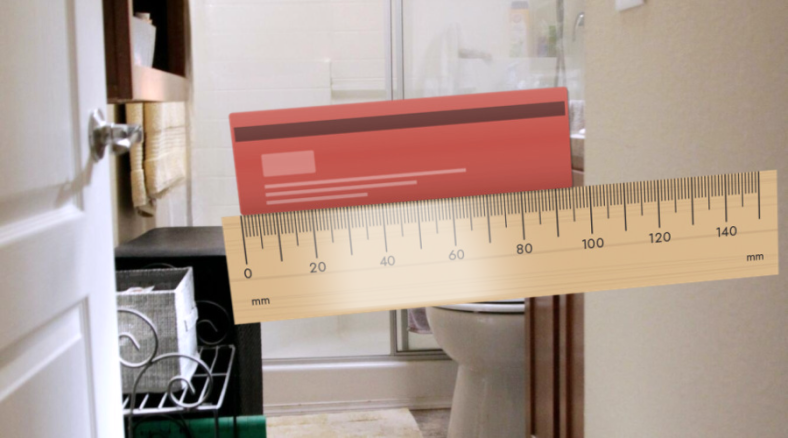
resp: 95,mm
